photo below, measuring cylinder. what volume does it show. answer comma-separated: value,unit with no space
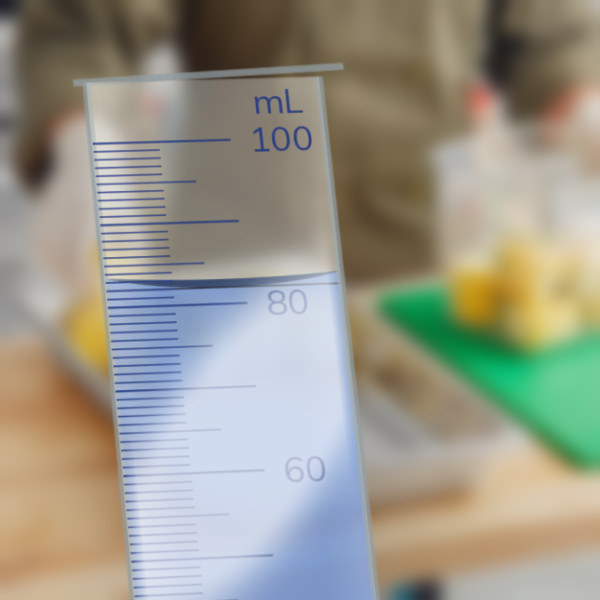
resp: 82,mL
